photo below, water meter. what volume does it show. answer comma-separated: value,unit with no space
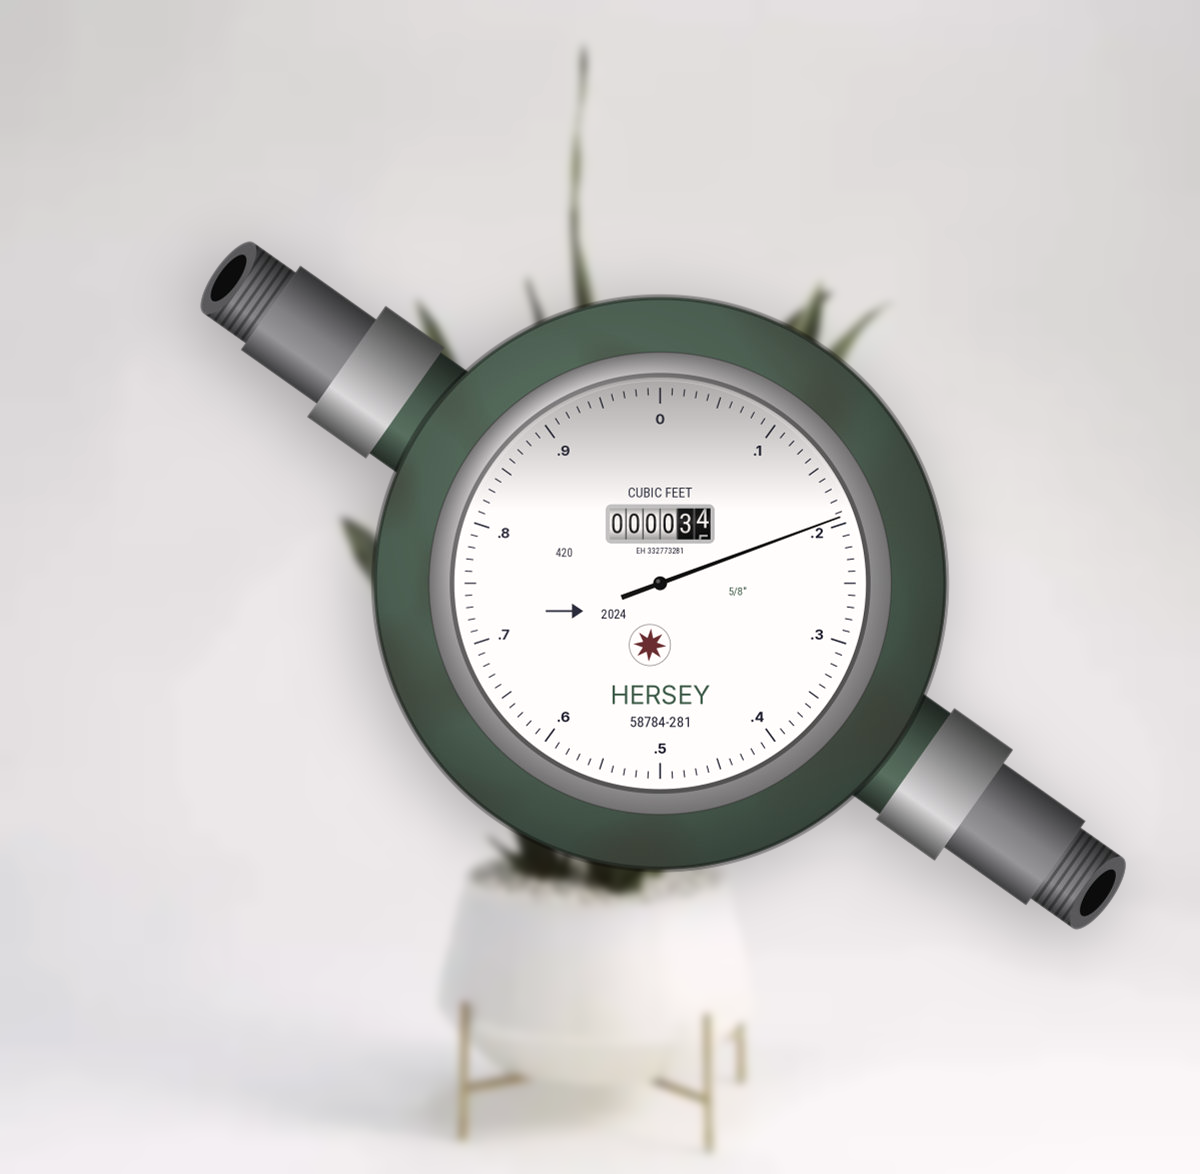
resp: 34.19,ft³
